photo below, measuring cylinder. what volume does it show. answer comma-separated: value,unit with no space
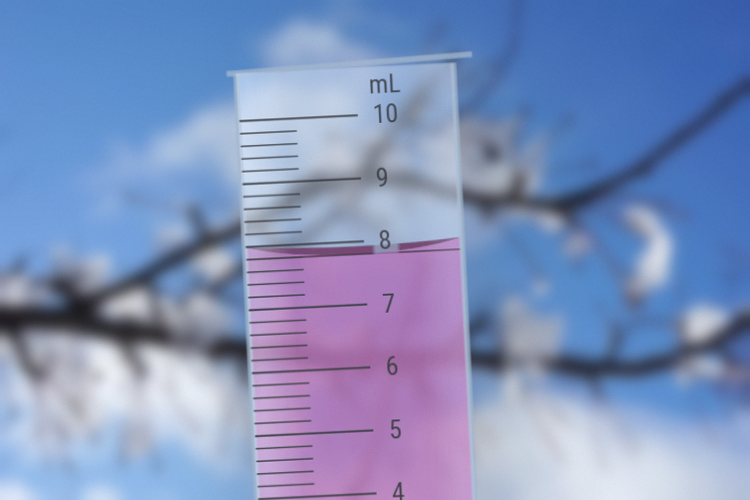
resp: 7.8,mL
